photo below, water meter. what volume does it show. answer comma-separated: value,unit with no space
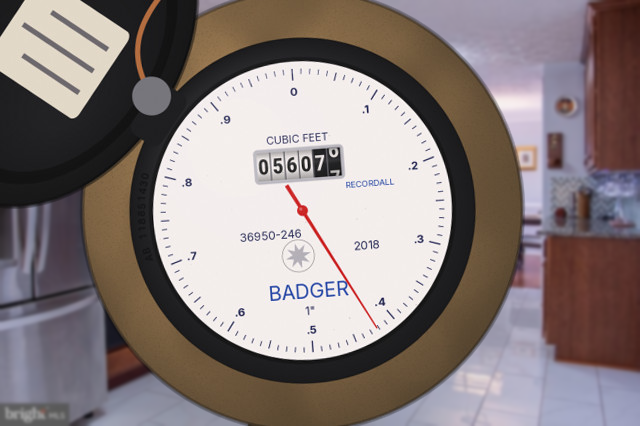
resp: 56076.42,ft³
